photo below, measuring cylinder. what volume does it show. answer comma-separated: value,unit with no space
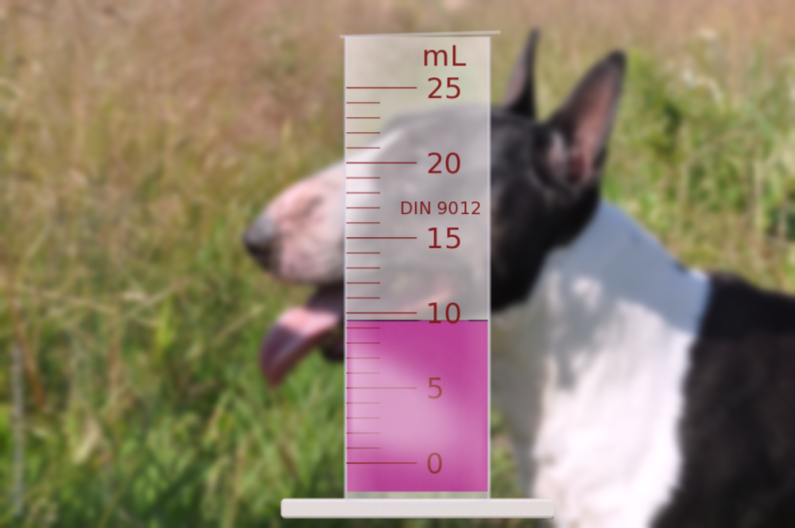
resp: 9.5,mL
